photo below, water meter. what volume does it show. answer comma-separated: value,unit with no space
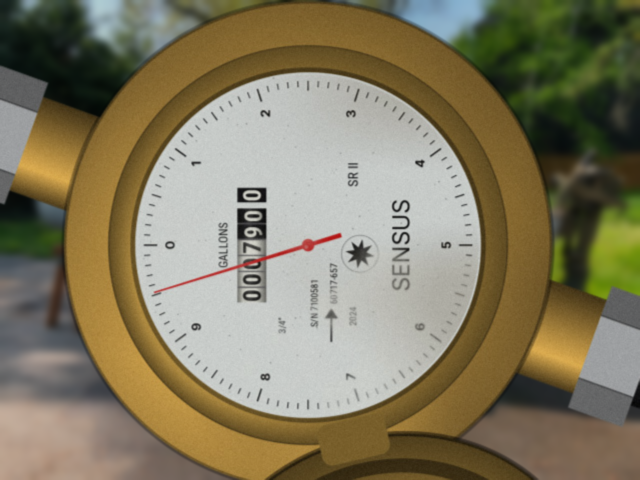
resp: 7899.5,gal
